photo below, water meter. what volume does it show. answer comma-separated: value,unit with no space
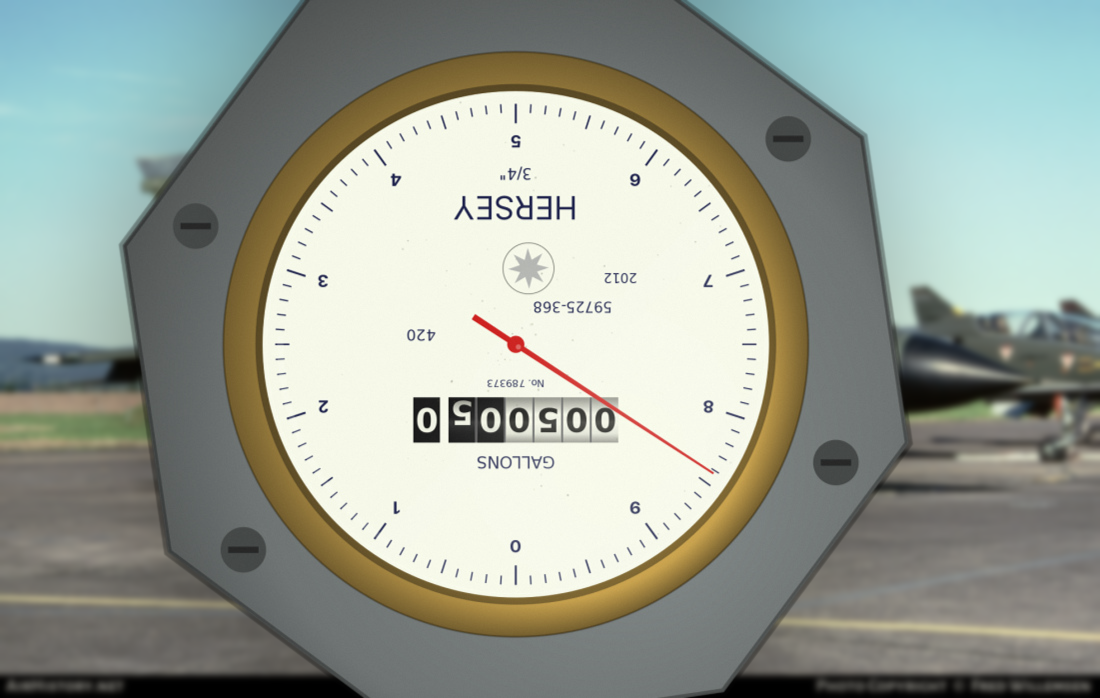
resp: 50048.4,gal
